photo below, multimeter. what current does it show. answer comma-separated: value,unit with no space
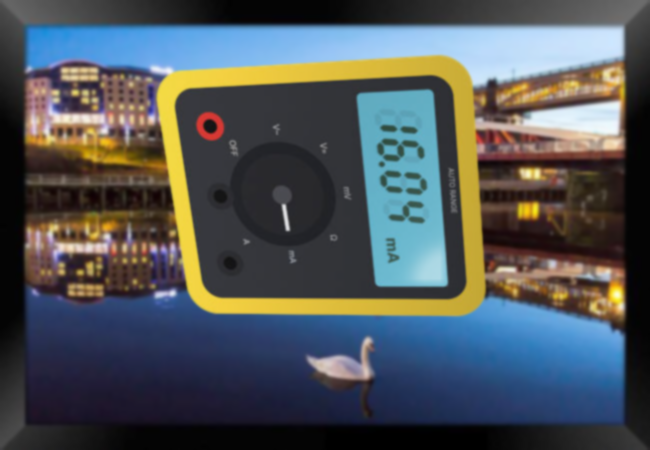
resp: 16.04,mA
